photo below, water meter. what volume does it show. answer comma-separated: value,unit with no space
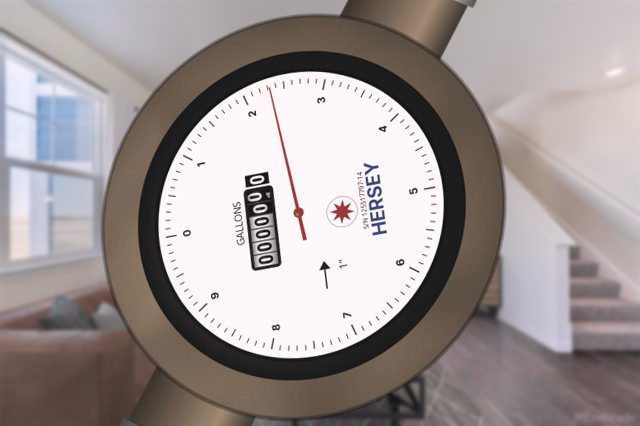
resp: 2.3,gal
